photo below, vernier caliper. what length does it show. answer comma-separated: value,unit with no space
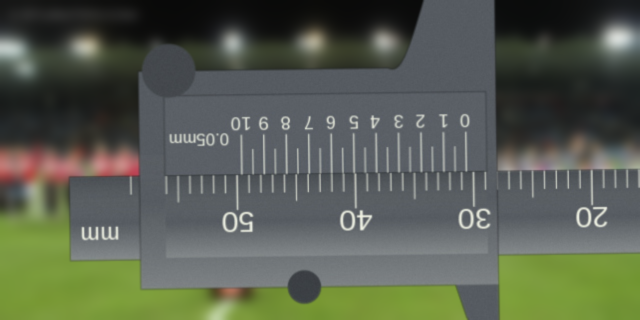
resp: 30.6,mm
